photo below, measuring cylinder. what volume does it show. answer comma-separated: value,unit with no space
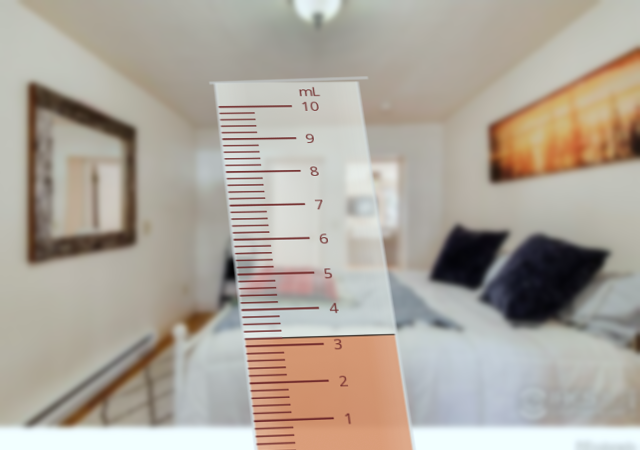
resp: 3.2,mL
